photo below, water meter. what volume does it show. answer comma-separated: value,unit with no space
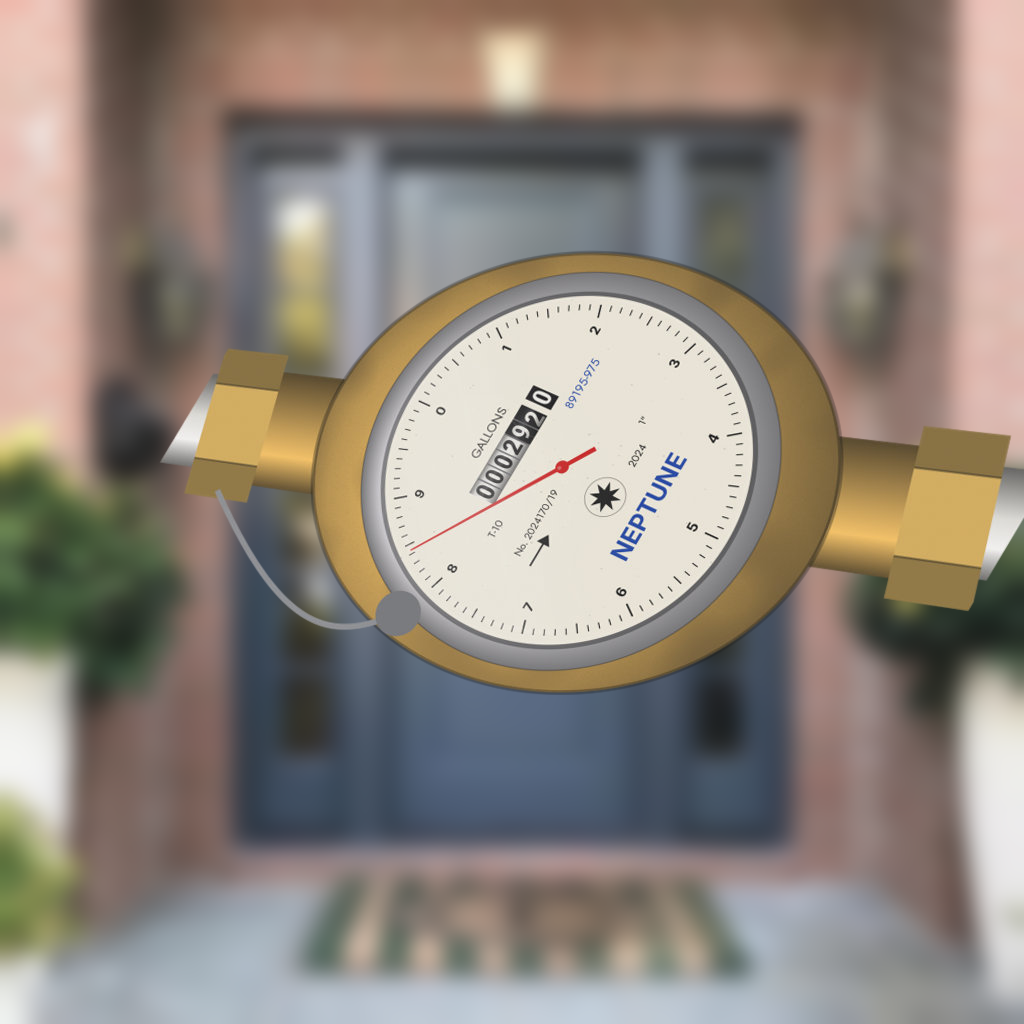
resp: 2918.4,gal
